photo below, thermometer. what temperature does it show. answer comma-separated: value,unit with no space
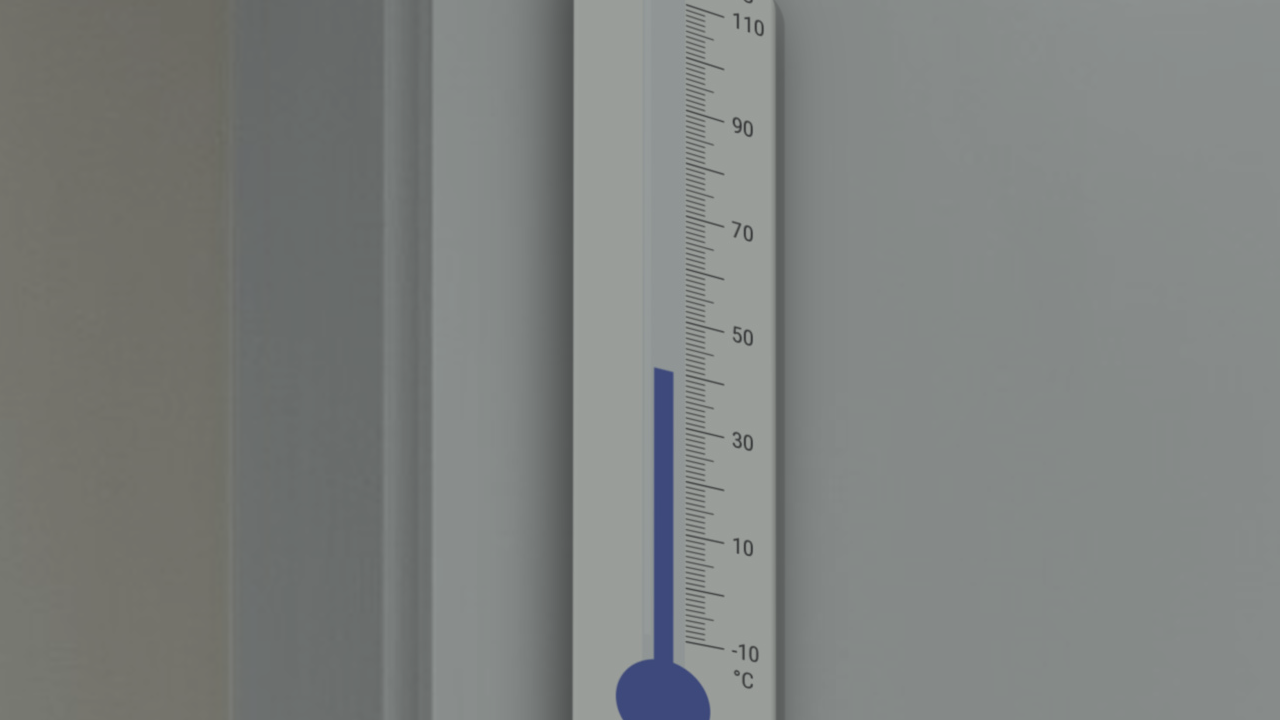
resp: 40,°C
